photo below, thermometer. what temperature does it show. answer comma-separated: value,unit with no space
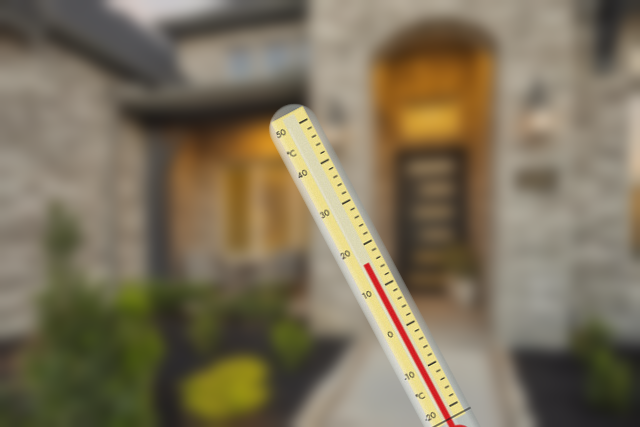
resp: 16,°C
